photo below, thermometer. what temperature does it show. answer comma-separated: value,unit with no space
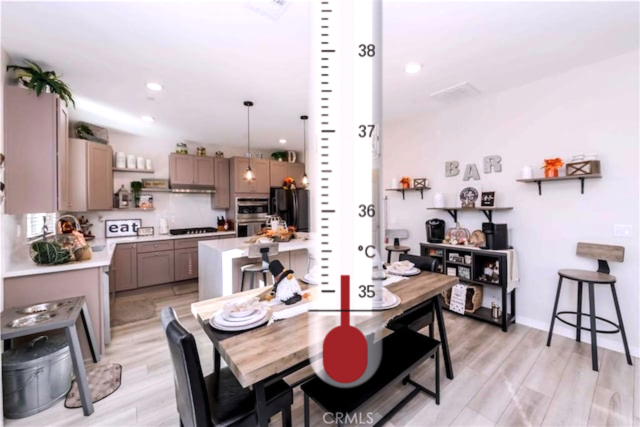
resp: 35.2,°C
